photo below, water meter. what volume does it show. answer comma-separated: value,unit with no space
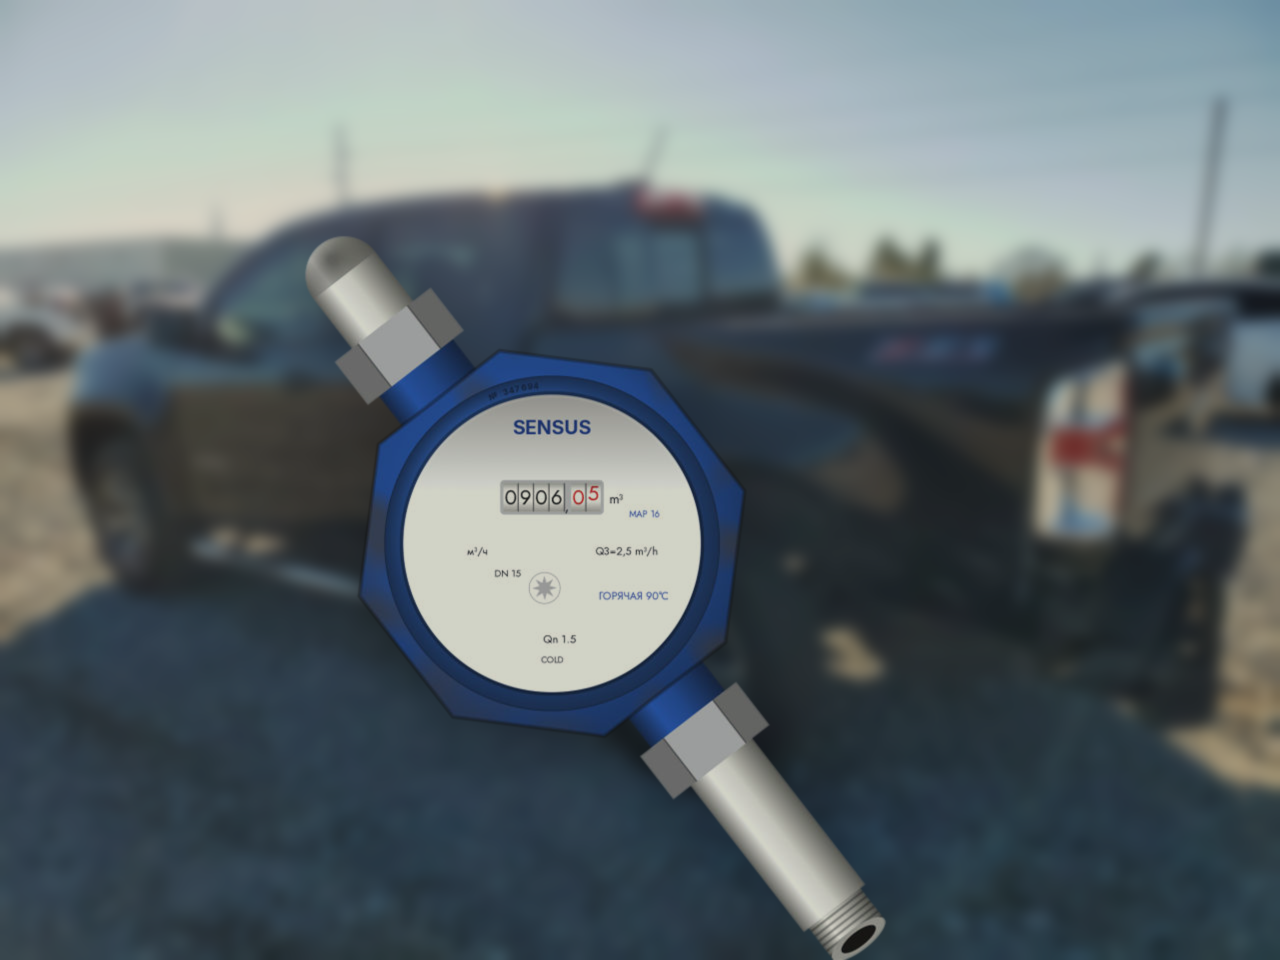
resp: 906.05,m³
